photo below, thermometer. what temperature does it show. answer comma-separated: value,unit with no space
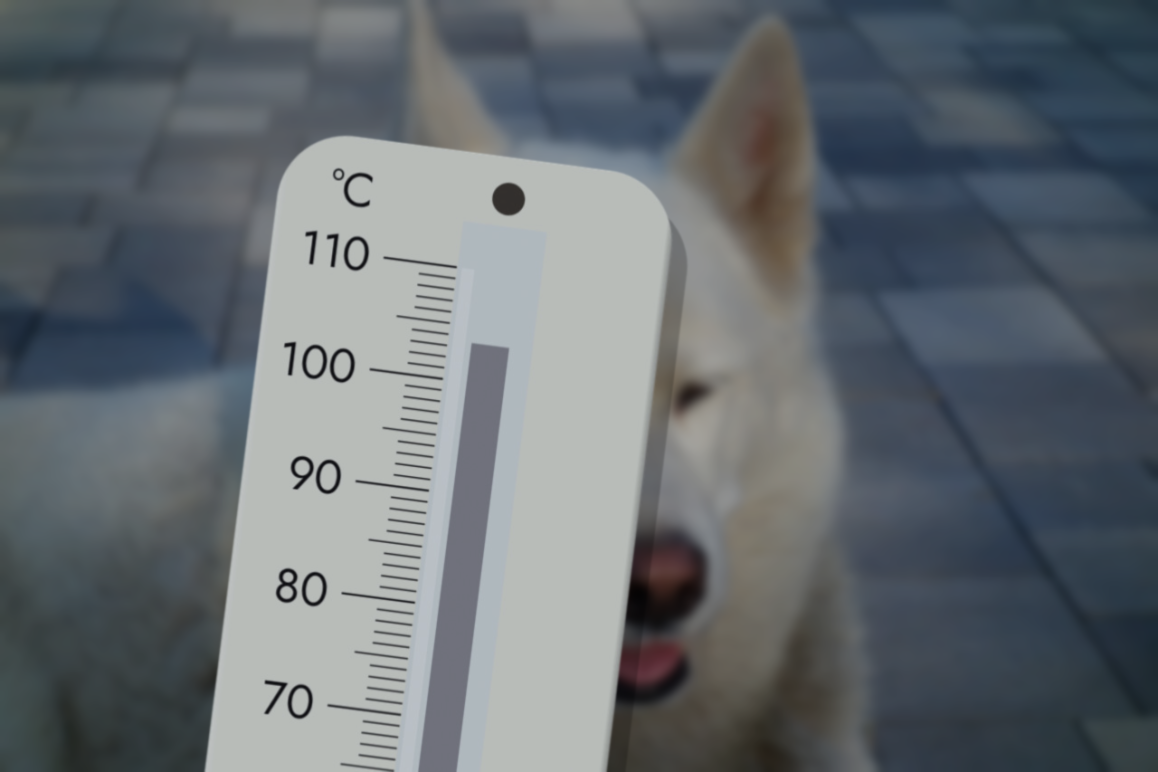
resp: 103.5,°C
